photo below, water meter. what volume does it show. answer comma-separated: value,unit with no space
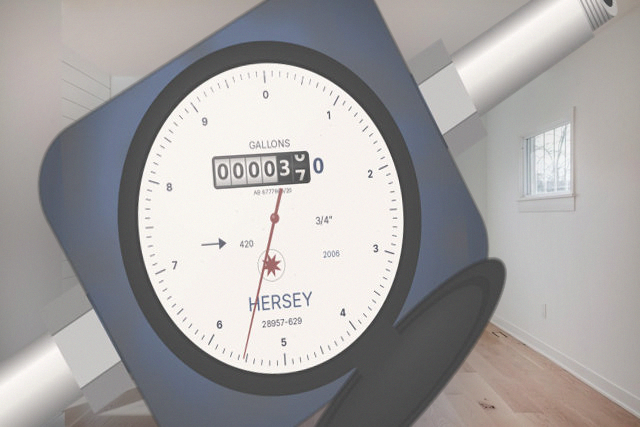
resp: 365.5,gal
